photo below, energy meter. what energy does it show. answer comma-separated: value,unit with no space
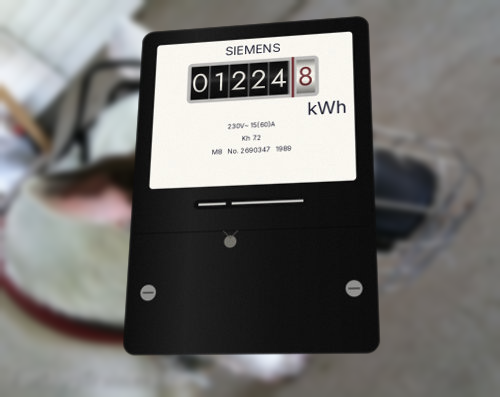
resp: 1224.8,kWh
